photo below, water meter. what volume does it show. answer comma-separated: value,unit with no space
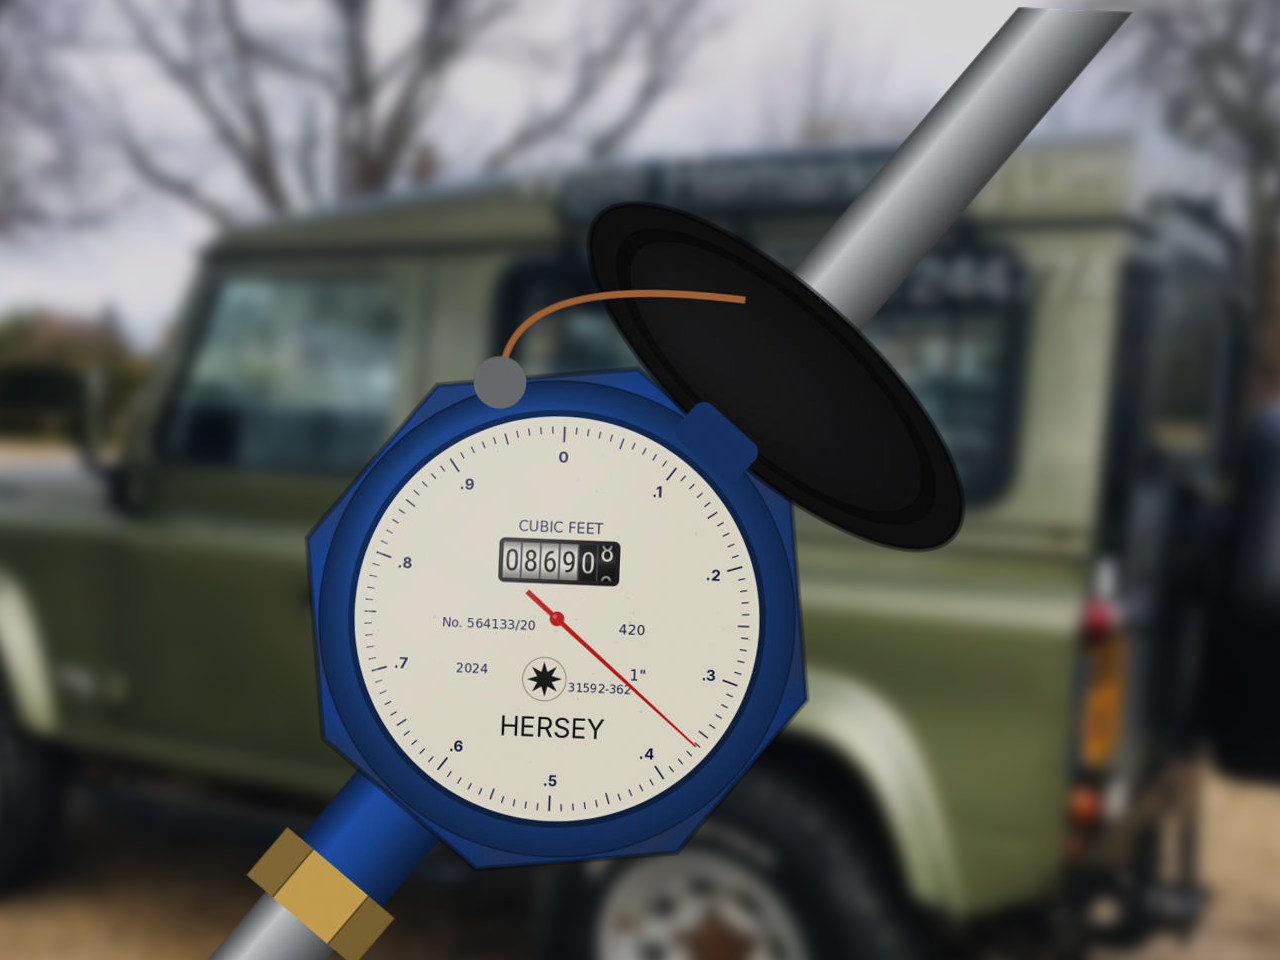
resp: 86908.36,ft³
